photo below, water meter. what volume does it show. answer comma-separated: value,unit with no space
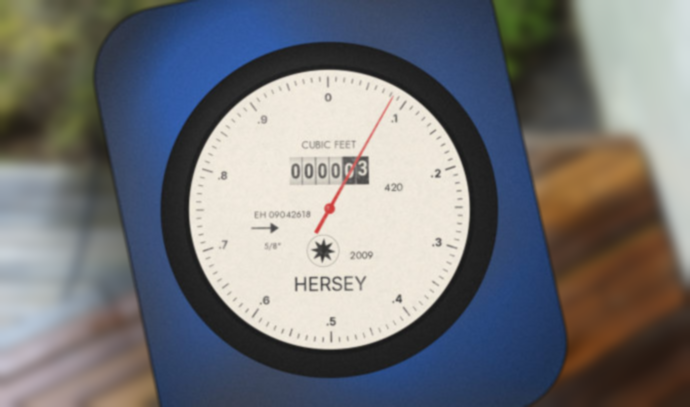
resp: 3.08,ft³
